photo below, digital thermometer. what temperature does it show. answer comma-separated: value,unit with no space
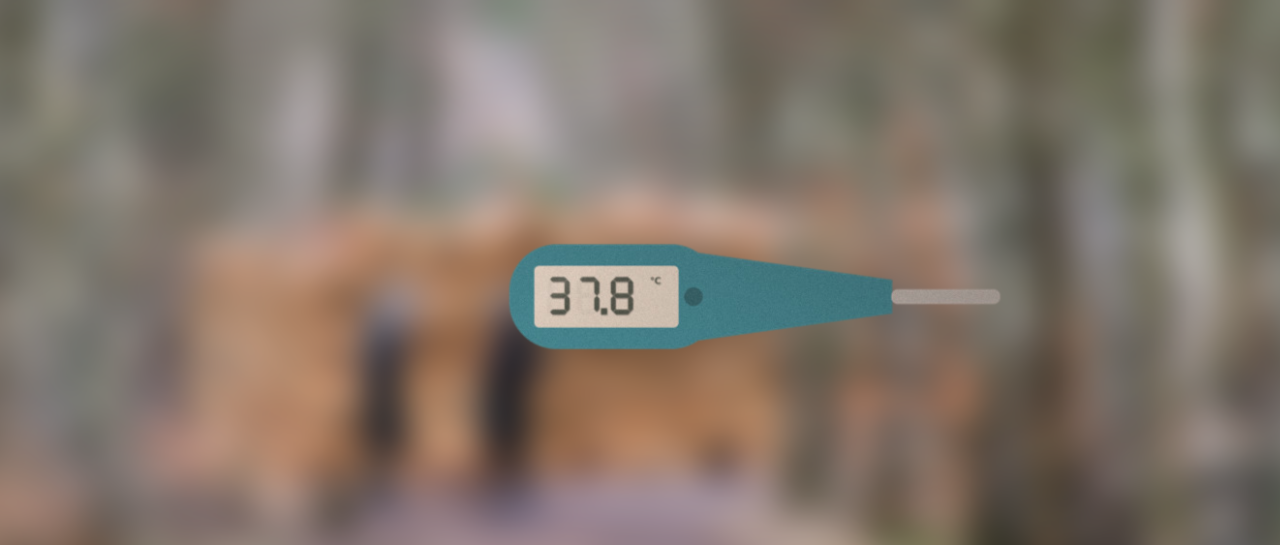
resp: 37.8,°C
